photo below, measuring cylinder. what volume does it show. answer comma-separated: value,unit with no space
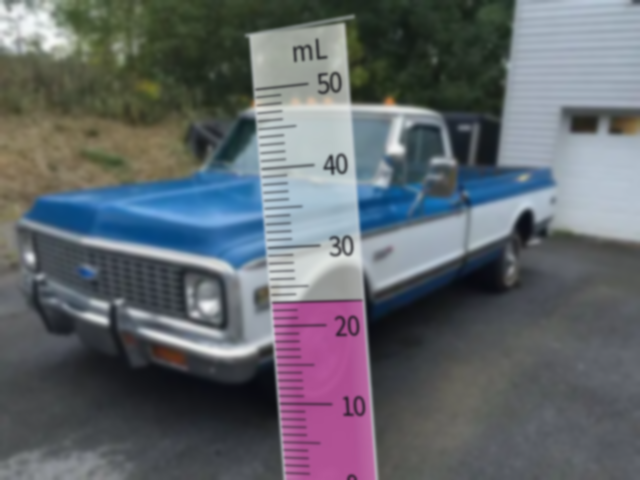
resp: 23,mL
